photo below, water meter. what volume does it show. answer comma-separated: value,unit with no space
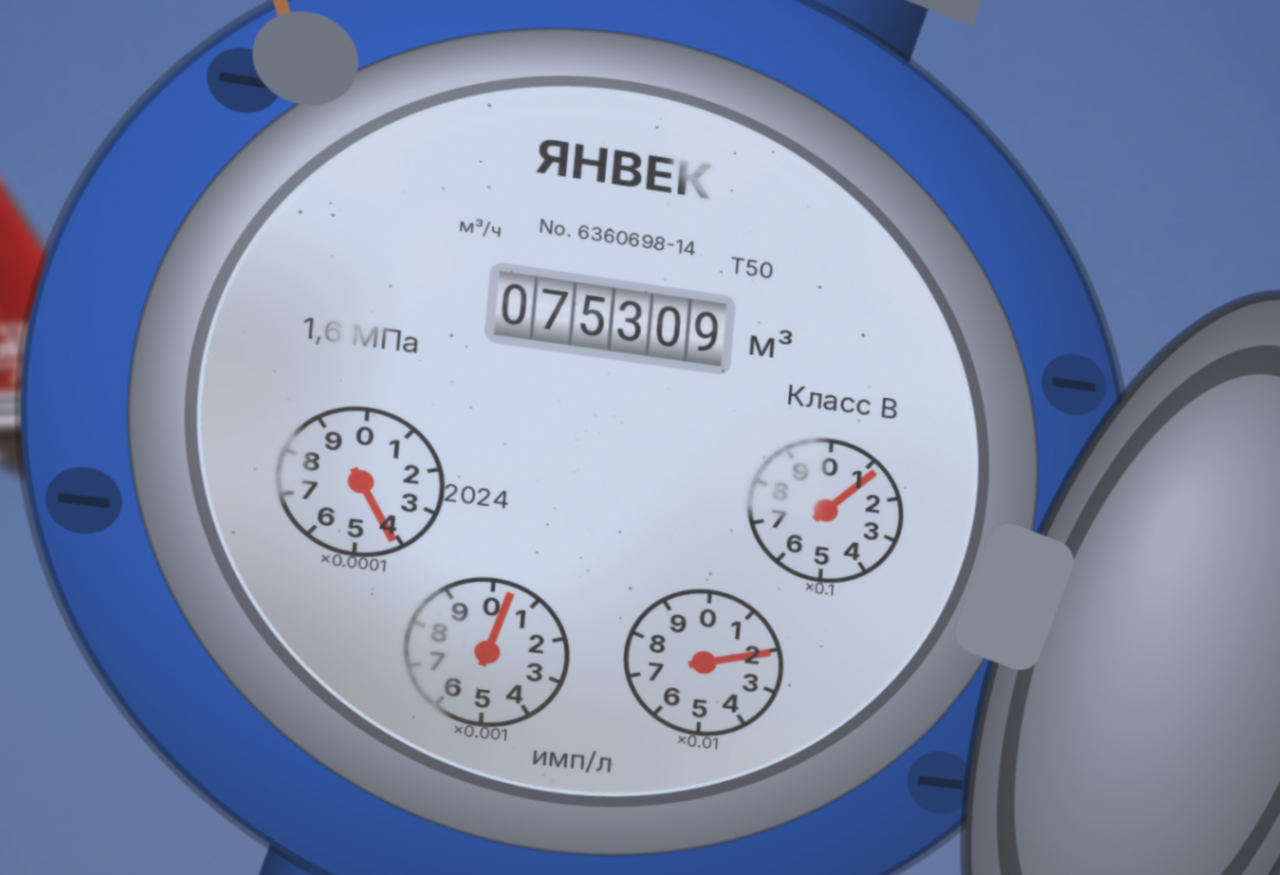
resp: 75309.1204,m³
